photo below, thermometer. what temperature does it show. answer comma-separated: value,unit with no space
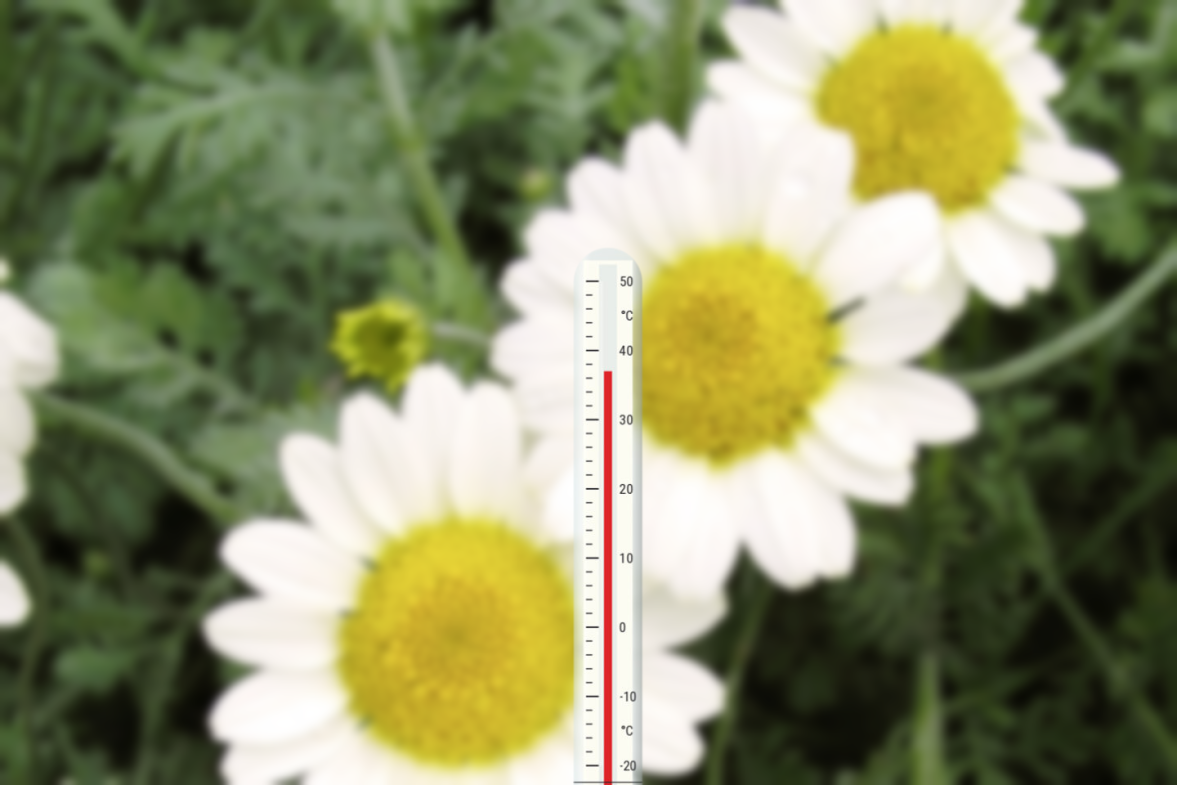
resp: 37,°C
